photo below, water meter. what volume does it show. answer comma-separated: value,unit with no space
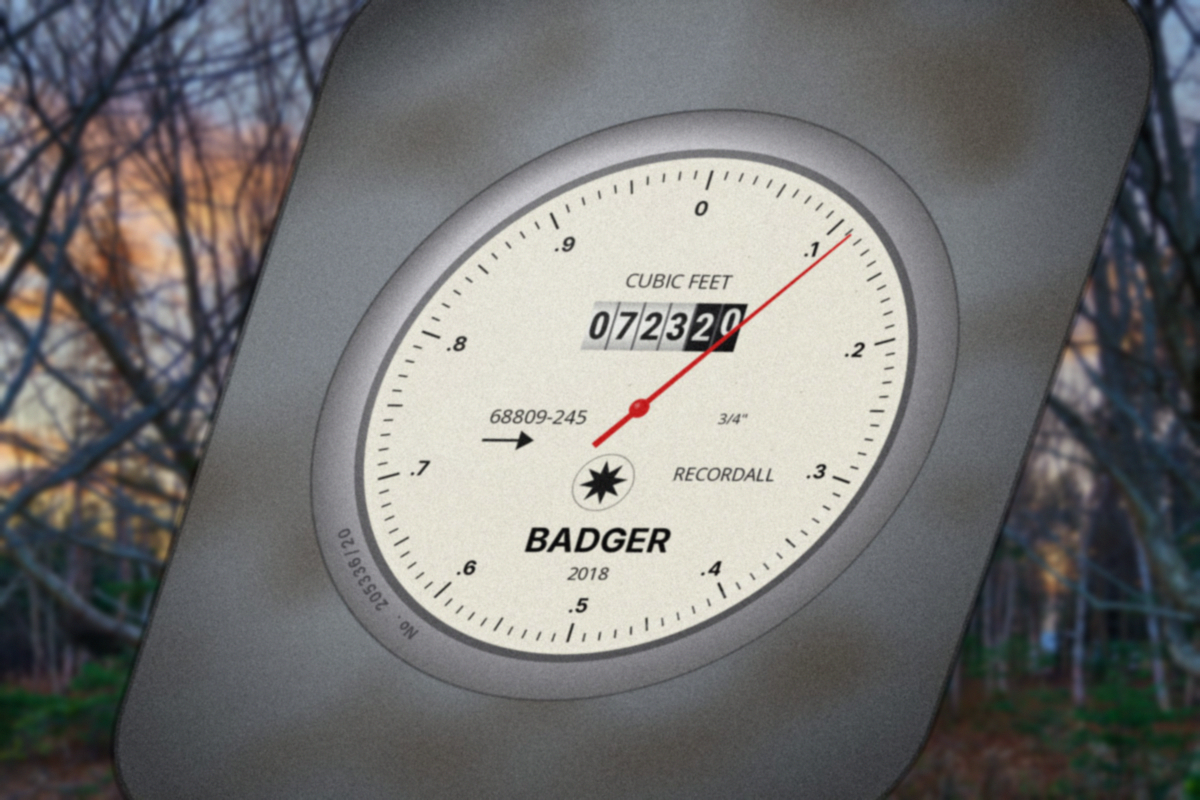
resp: 72320.11,ft³
